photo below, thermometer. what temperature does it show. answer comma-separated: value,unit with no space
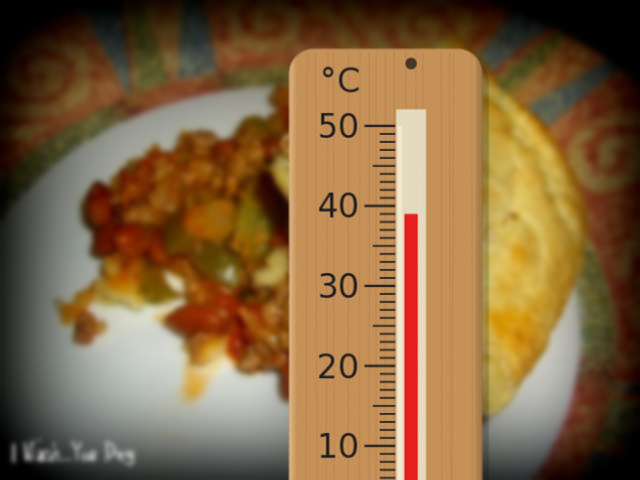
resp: 39,°C
